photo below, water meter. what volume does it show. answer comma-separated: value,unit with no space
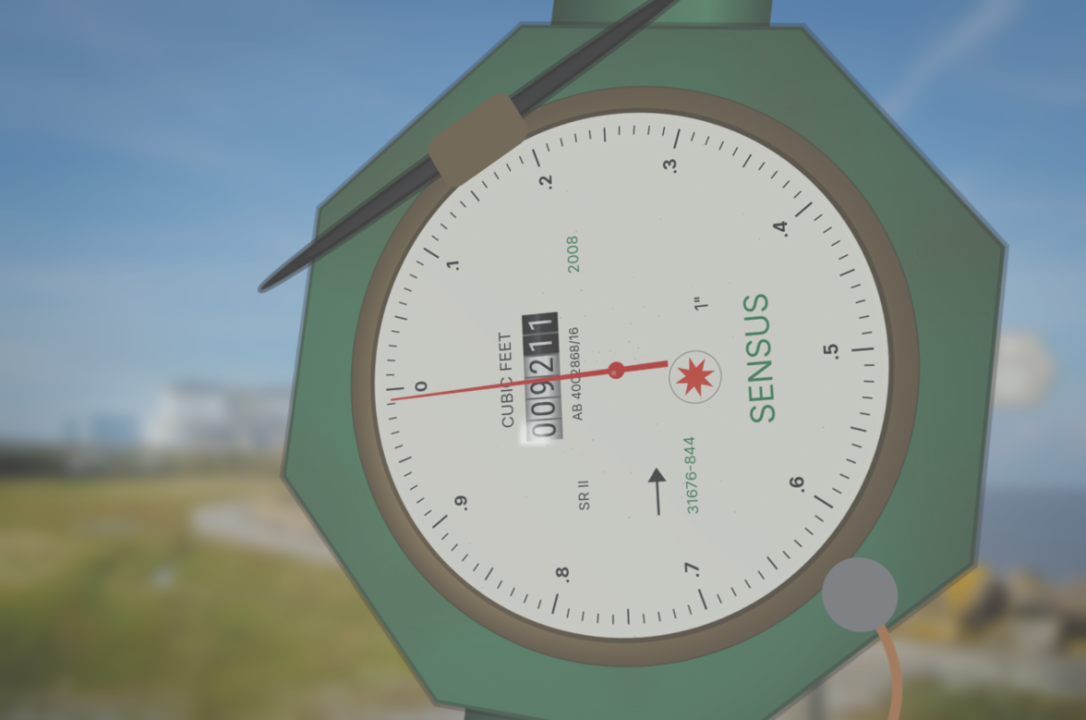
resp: 9210.99,ft³
